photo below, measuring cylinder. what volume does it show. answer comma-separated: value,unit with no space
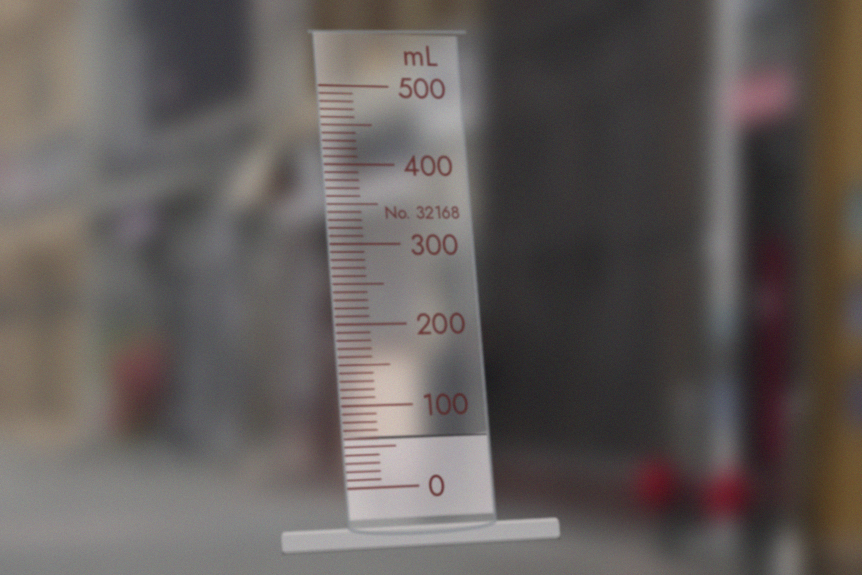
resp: 60,mL
